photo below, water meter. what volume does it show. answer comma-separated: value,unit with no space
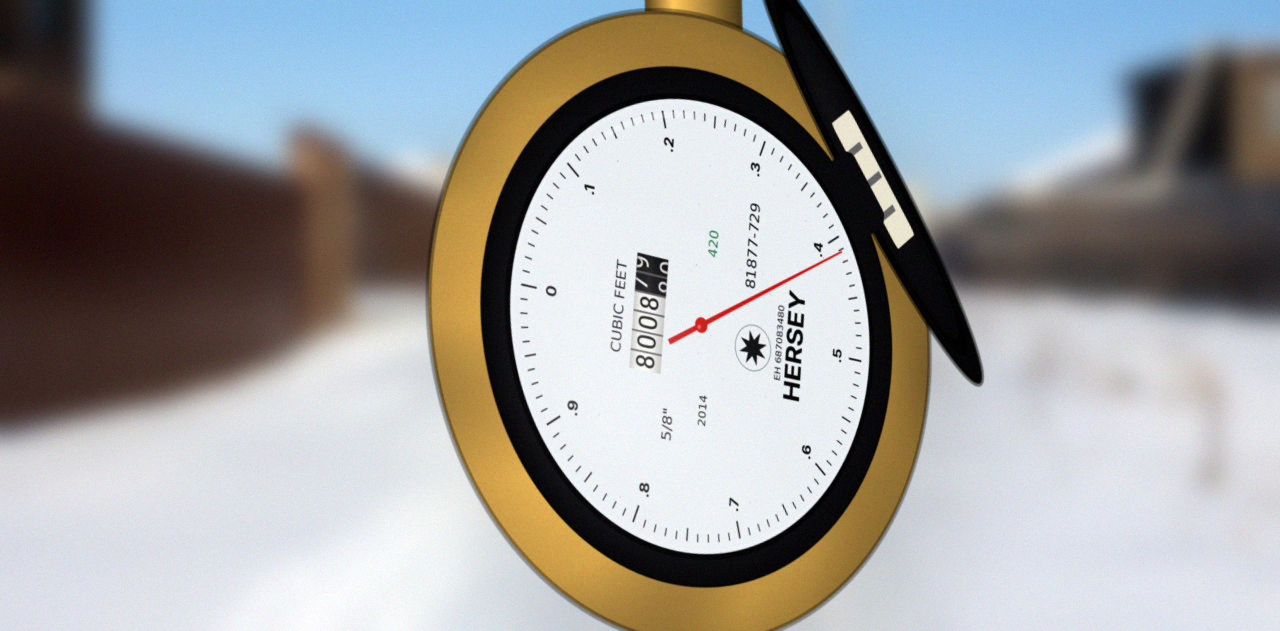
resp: 800879.41,ft³
